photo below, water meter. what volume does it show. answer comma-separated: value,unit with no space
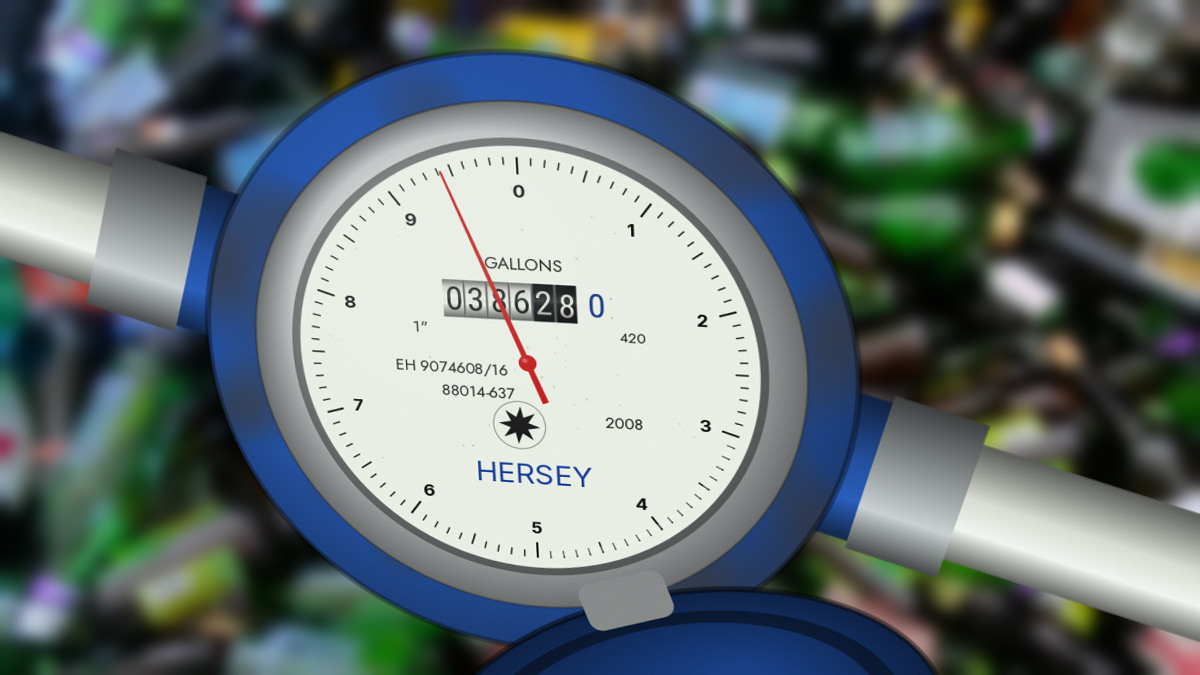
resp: 386279.4,gal
